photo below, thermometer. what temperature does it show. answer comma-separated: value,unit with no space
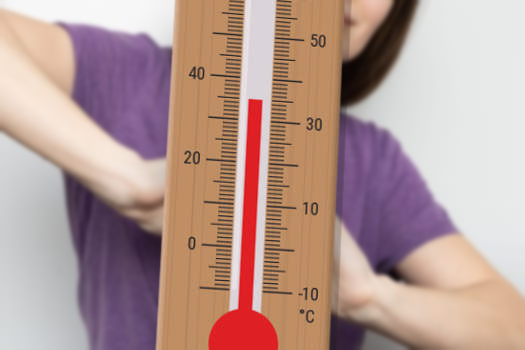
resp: 35,°C
